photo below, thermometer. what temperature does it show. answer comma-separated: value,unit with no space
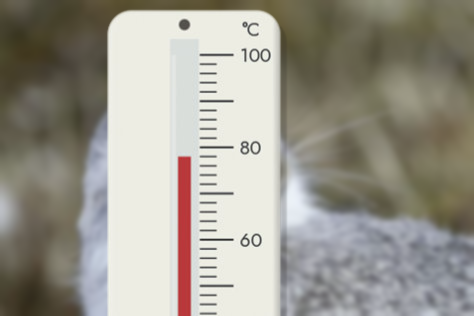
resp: 78,°C
